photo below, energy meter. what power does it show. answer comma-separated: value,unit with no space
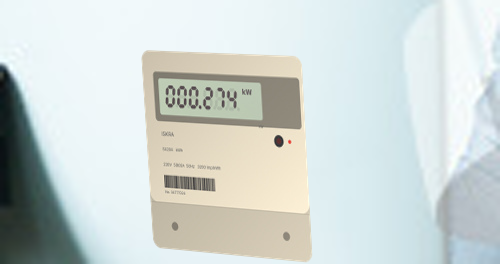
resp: 0.274,kW
